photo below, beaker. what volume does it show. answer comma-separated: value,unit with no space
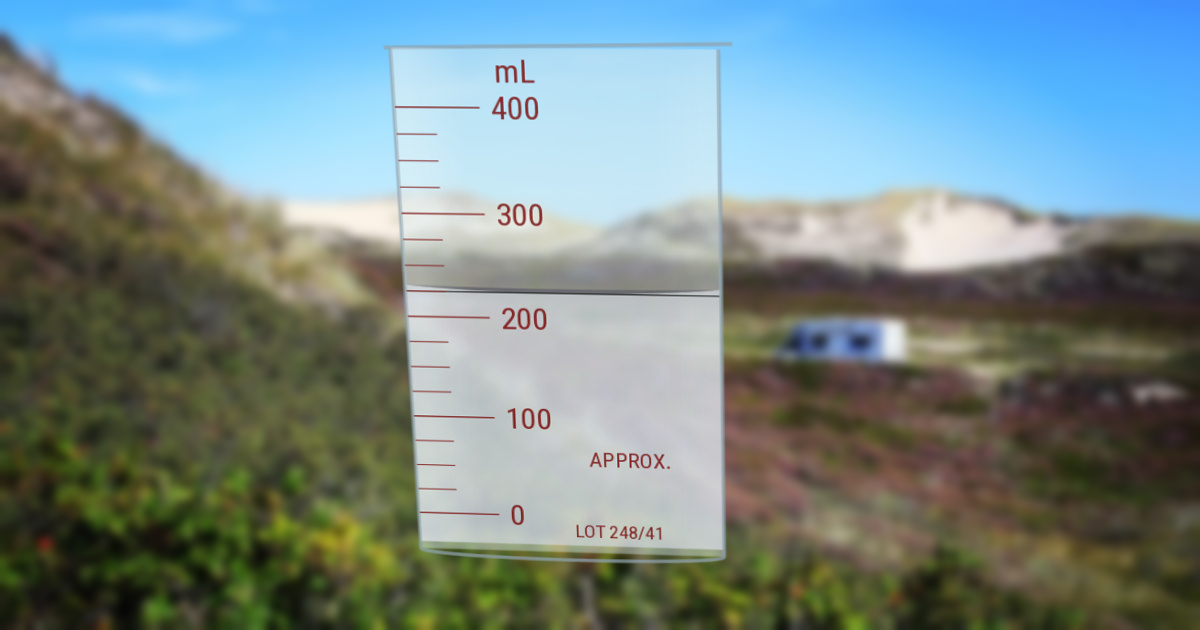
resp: 225,mL
